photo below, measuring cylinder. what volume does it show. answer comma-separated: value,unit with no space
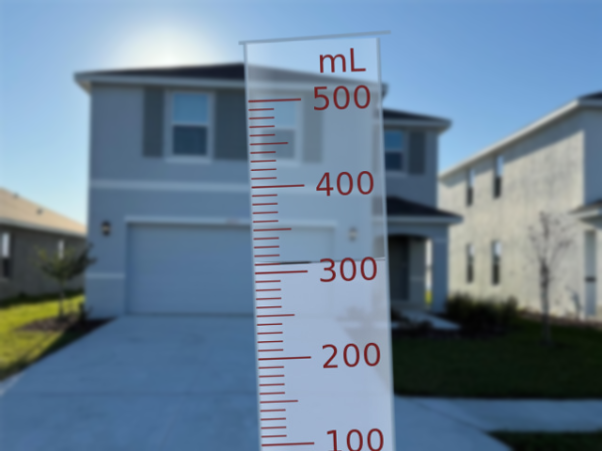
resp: 310,mL
